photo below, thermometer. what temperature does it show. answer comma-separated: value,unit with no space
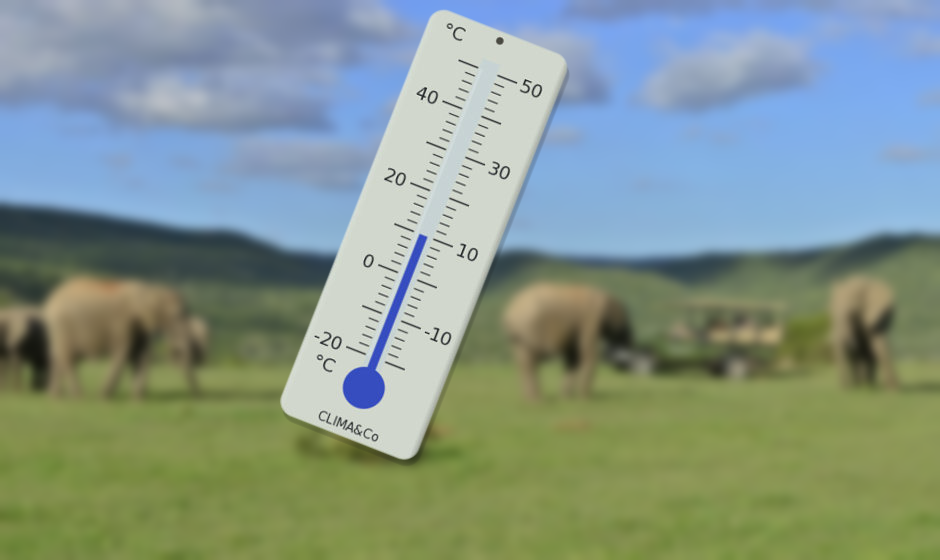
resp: 10,°C
